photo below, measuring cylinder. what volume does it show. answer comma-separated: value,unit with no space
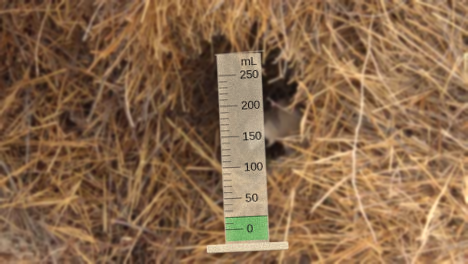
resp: 20,mL
